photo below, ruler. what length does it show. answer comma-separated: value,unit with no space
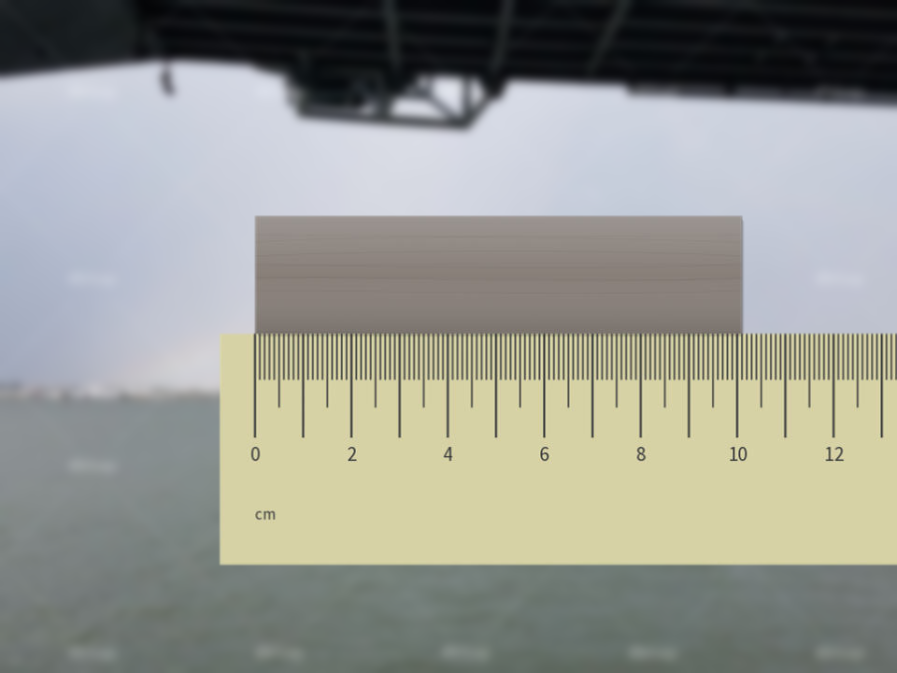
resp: 10.1,cm
